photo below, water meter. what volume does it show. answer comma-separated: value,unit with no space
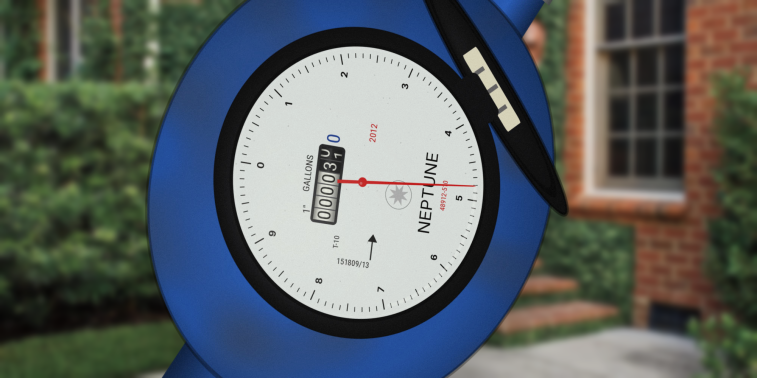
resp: 304.8,gal
